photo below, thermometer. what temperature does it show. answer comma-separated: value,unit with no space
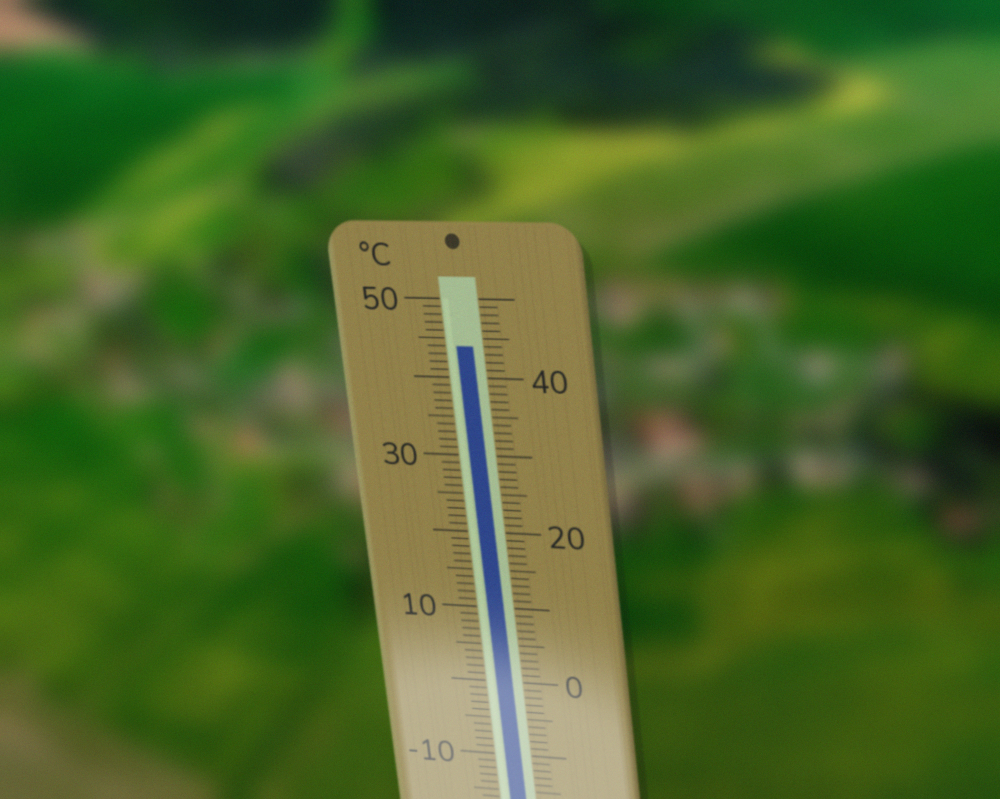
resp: 44,°C
